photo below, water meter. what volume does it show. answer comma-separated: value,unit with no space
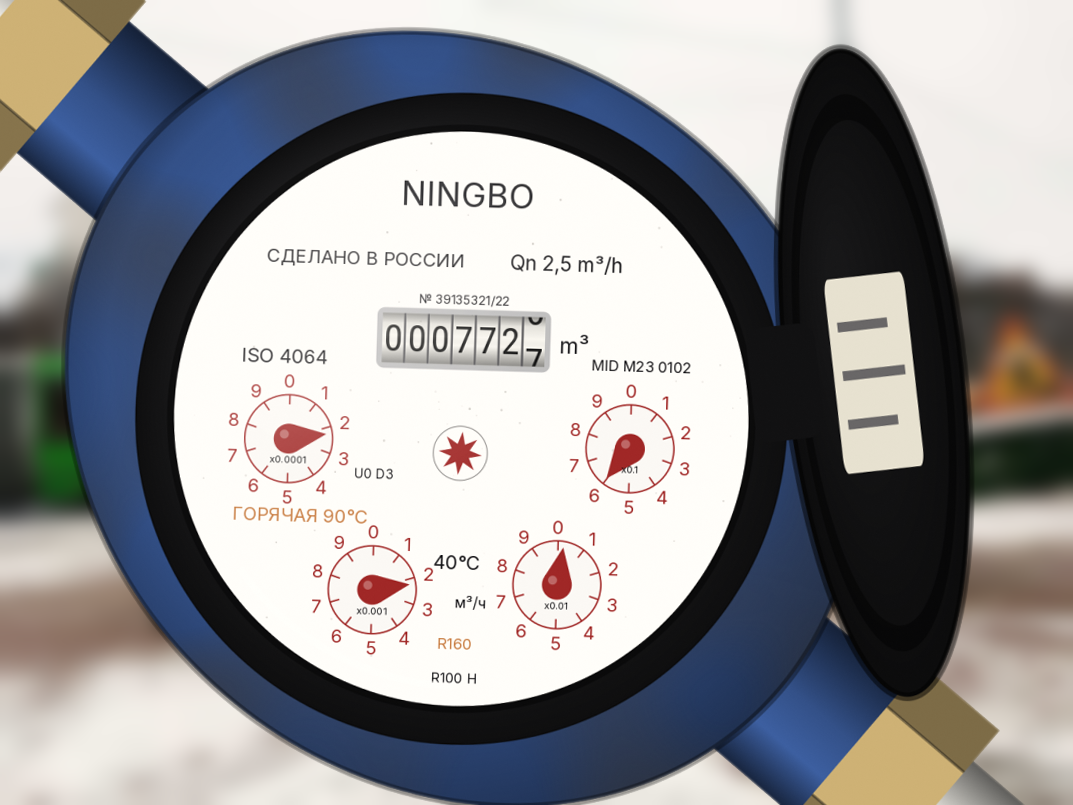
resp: 7726.6022,m³
